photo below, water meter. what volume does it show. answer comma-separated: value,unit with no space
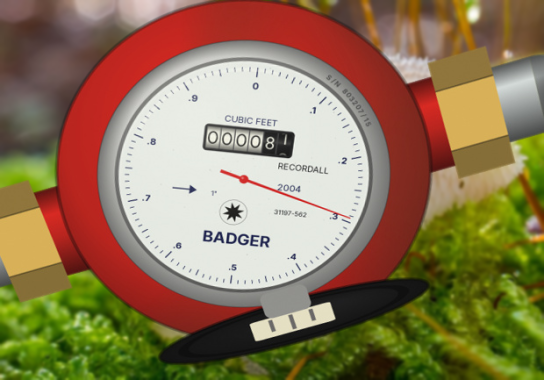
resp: 81.29,ft³
